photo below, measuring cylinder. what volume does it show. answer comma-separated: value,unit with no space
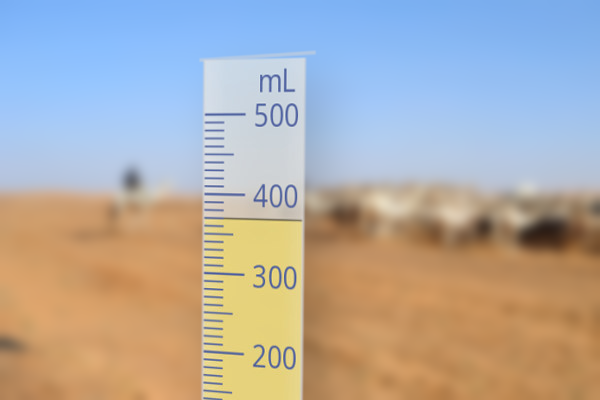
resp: 370,mL
